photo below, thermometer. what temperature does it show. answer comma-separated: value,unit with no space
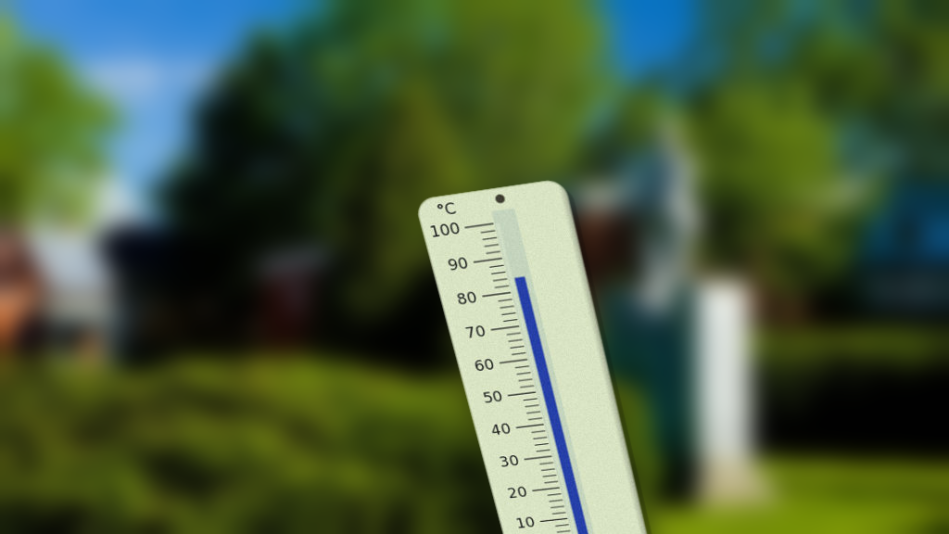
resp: 84,°C
